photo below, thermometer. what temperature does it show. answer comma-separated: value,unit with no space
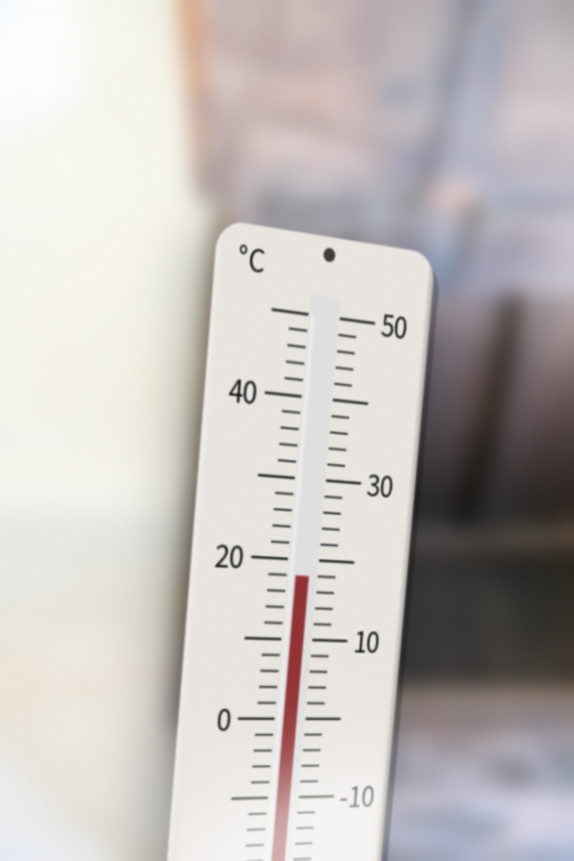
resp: 18,°C
